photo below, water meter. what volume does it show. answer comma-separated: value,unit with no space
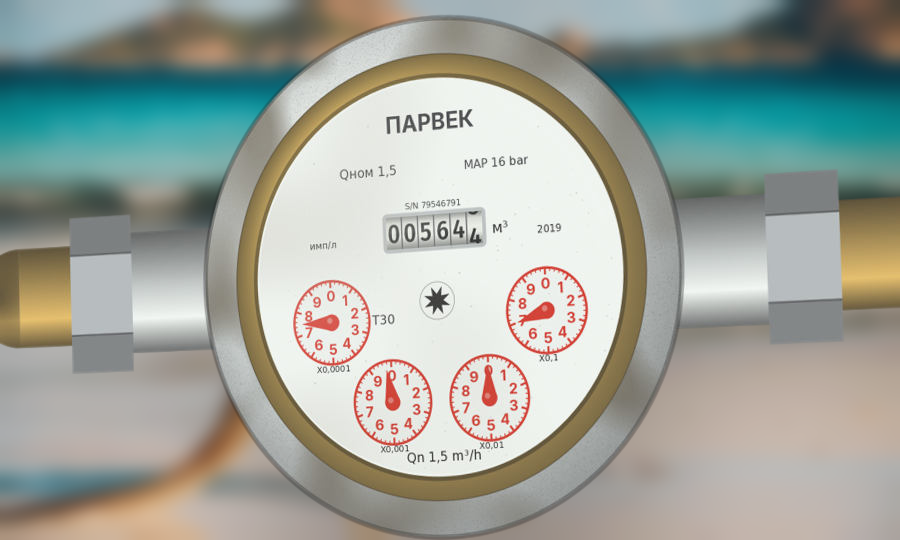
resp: 5643.6997,m³
